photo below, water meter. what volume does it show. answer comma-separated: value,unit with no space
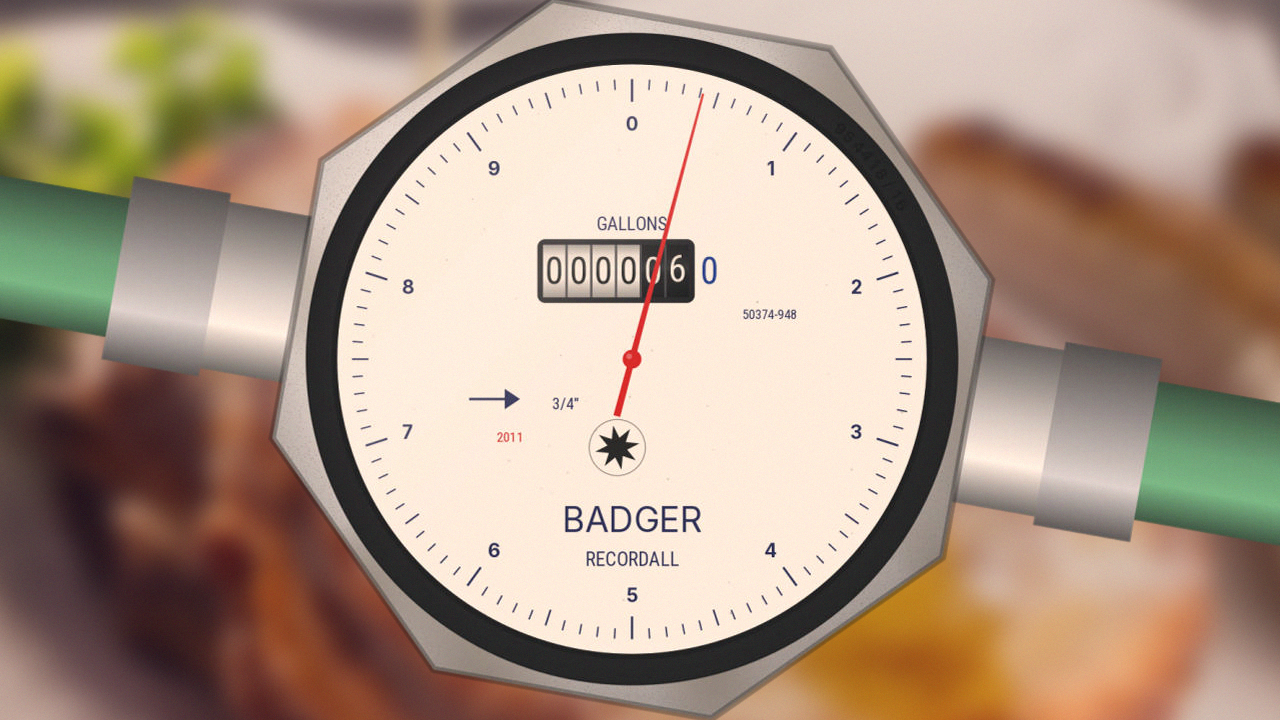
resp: 60.4,gal
